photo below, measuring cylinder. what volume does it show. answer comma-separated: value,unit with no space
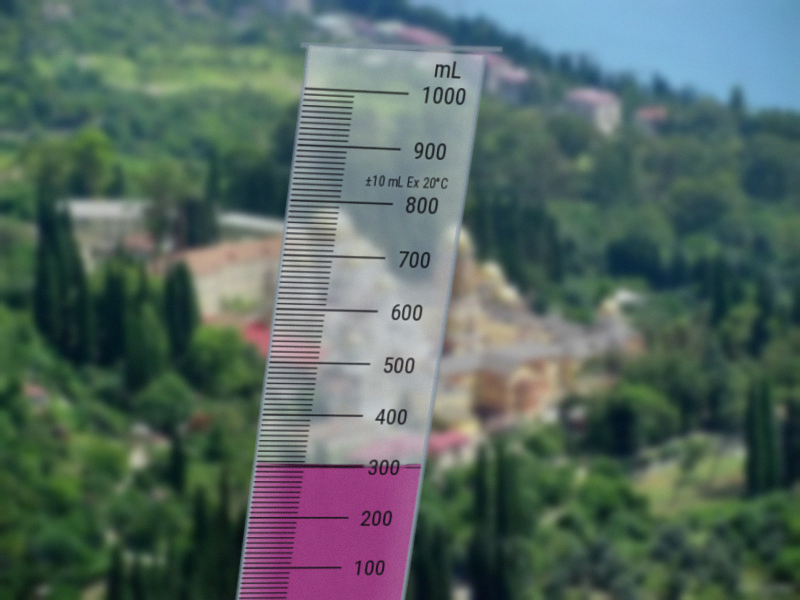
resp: 300,mL
